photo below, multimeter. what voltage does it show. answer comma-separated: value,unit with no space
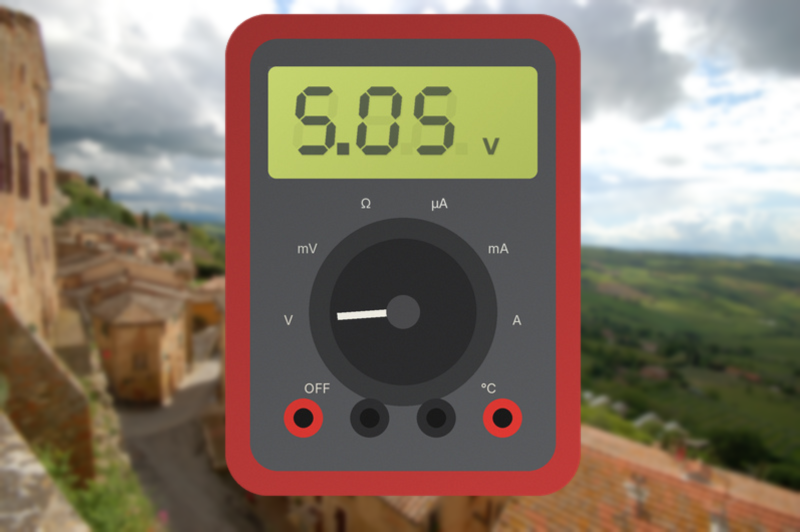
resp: 5.05,V
